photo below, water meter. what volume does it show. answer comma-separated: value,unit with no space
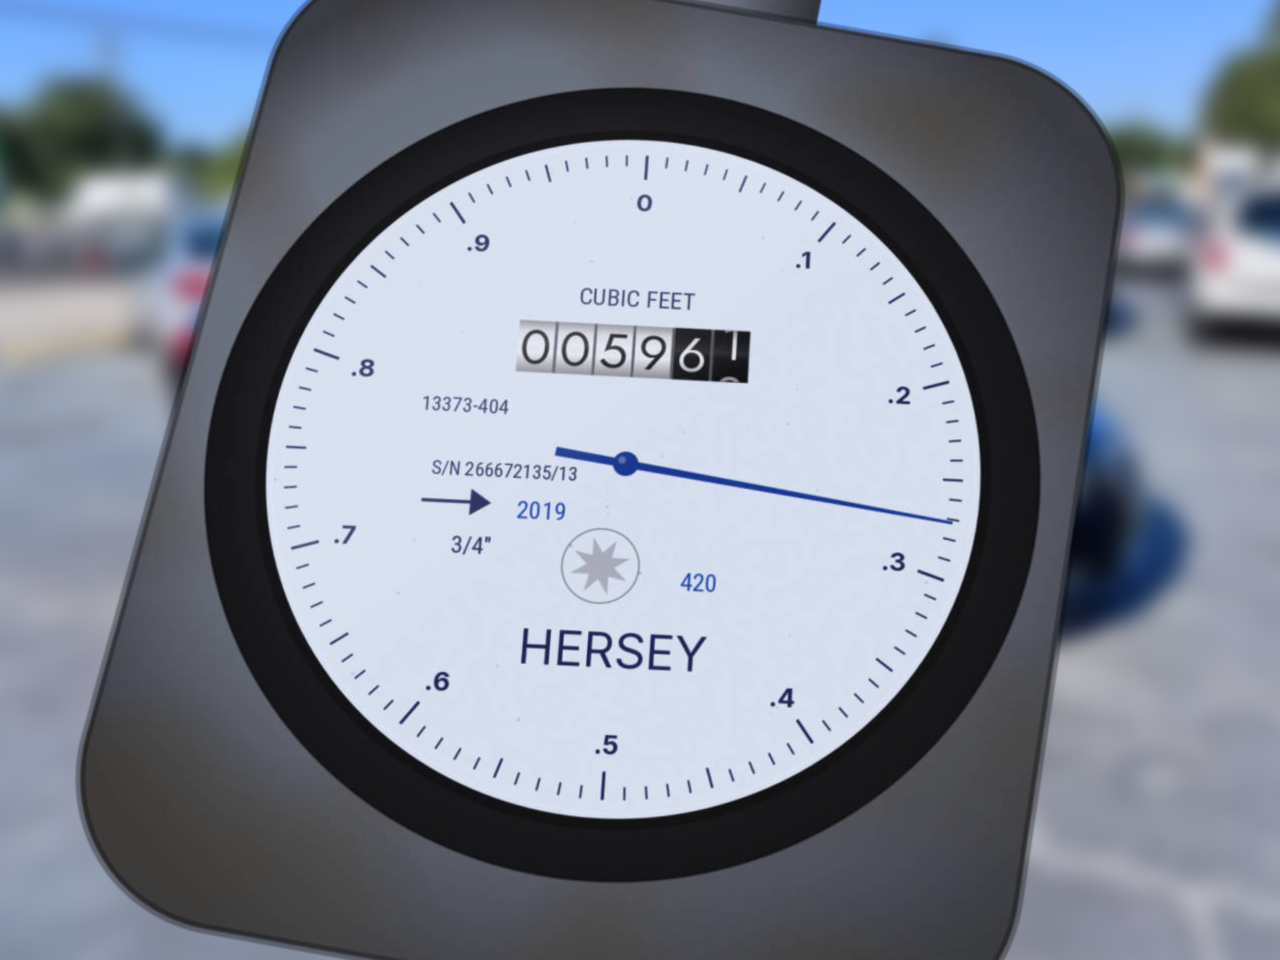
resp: 5961.27,ft³
